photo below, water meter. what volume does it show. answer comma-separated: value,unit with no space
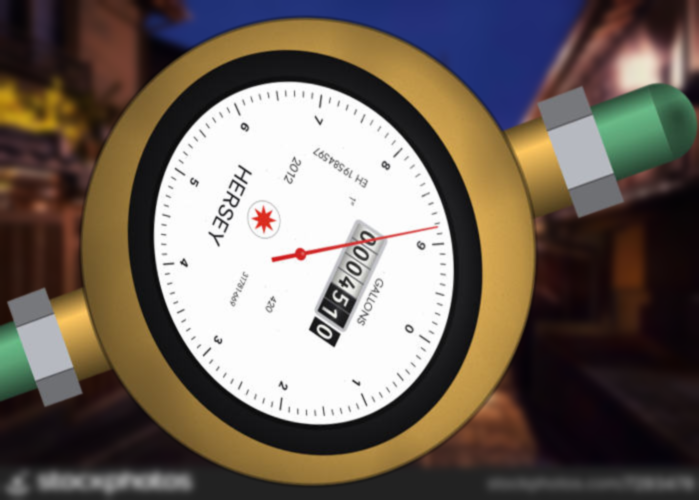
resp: 4508.8,gal
